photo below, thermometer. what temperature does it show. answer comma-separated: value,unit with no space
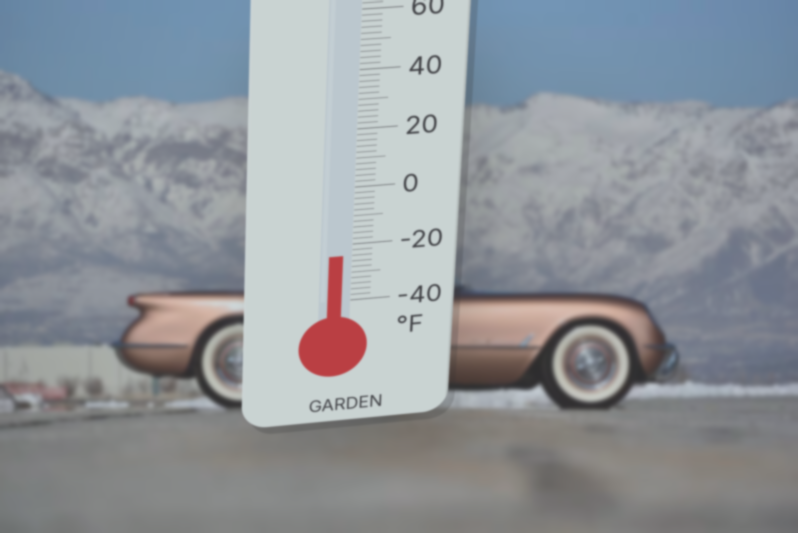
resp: -24,°F
